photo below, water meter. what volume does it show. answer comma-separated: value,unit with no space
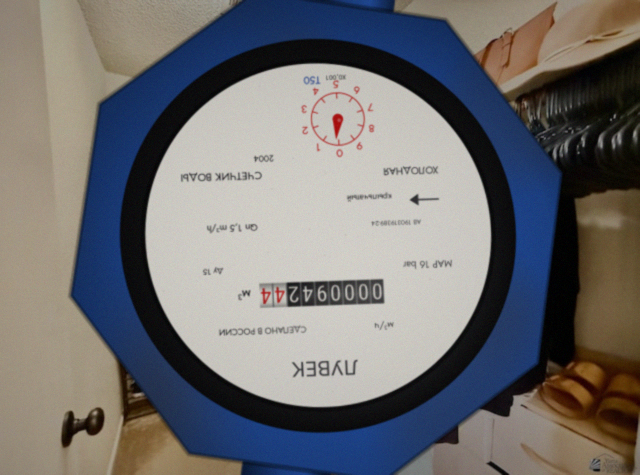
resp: 942.440,m³
